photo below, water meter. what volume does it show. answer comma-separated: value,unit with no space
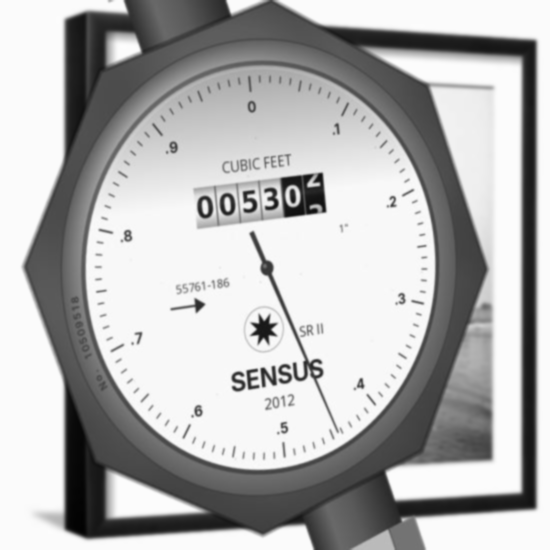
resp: 5302.44,ft³
